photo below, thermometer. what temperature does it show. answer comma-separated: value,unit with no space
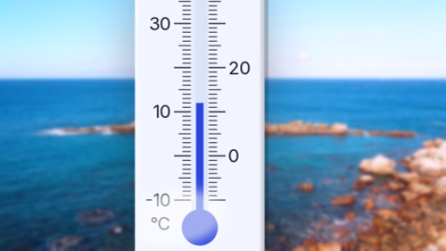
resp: 12,°C
